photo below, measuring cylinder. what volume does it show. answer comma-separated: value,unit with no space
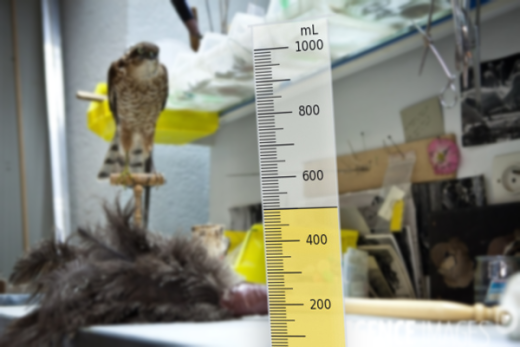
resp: 500,mL
